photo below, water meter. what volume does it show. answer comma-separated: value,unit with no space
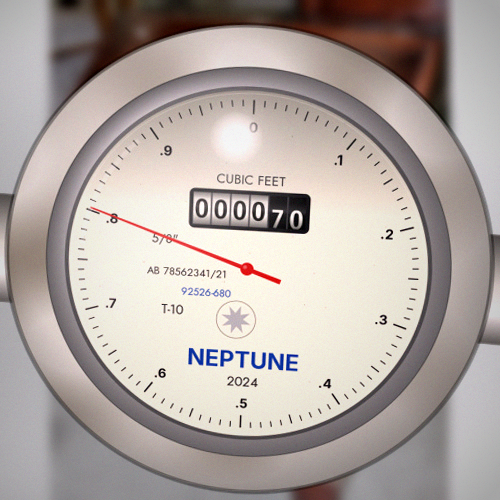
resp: 69.80,ft³
